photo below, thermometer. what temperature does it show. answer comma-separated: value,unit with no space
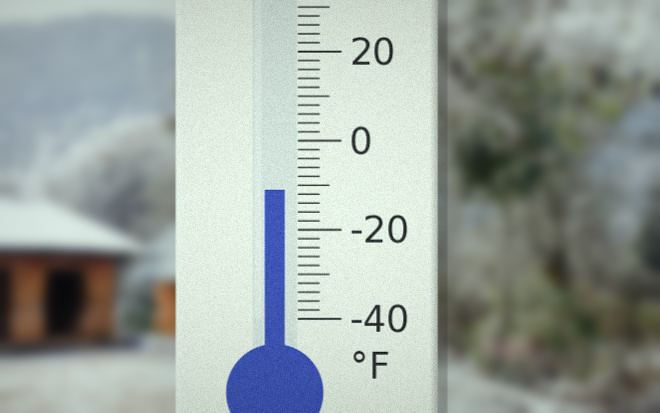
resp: -11,°F
